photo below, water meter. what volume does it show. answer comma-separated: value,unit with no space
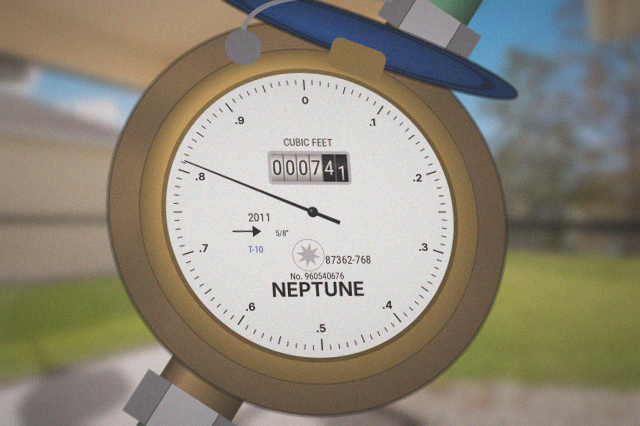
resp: 740.81,ft³
